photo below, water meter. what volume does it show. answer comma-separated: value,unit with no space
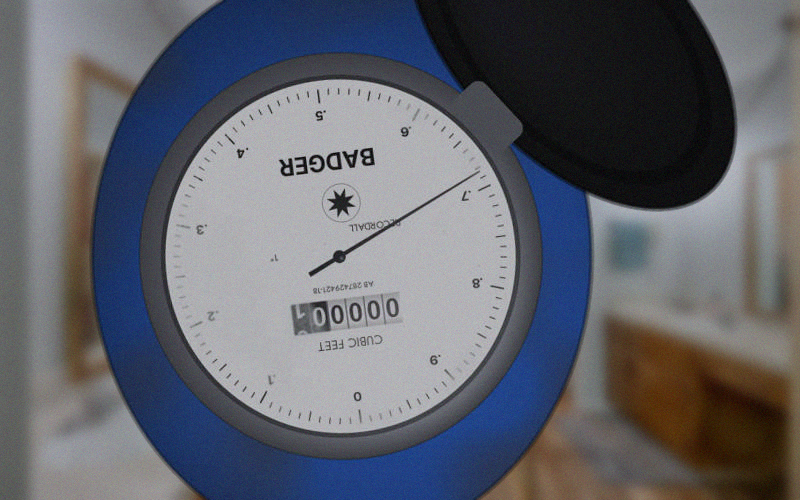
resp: 0.68,ft³
